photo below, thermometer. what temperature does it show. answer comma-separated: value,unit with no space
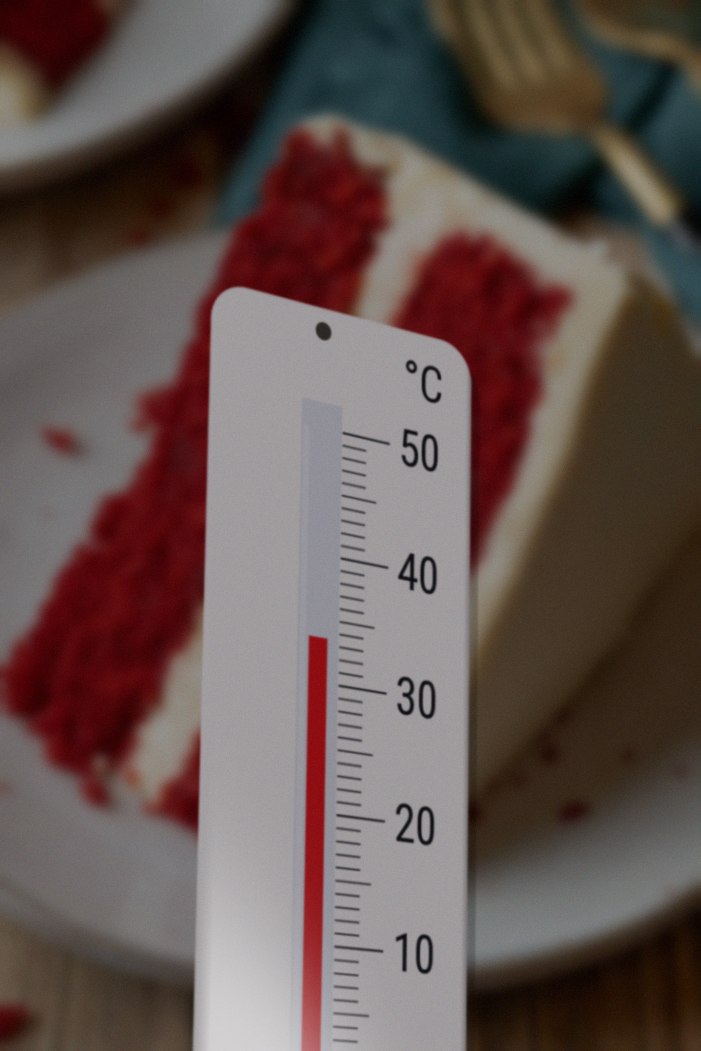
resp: 33.5,°C
